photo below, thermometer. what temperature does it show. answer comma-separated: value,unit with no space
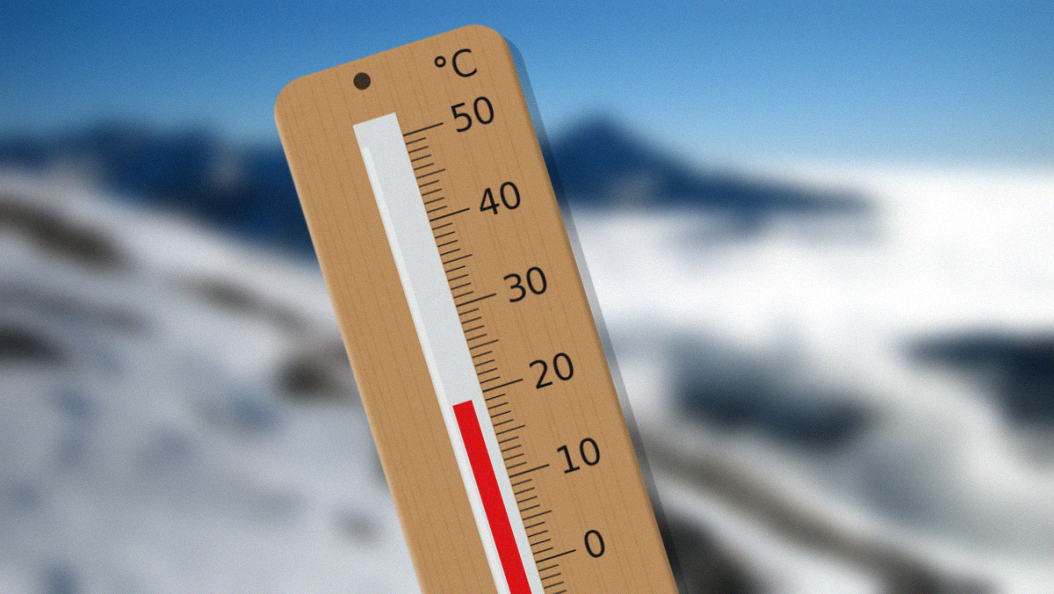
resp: 19.5,°C
